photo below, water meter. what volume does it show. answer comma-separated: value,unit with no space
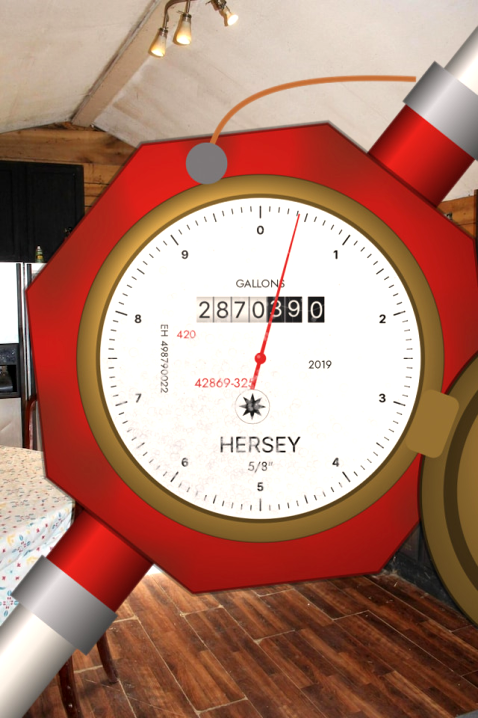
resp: 2870390.4,gal
